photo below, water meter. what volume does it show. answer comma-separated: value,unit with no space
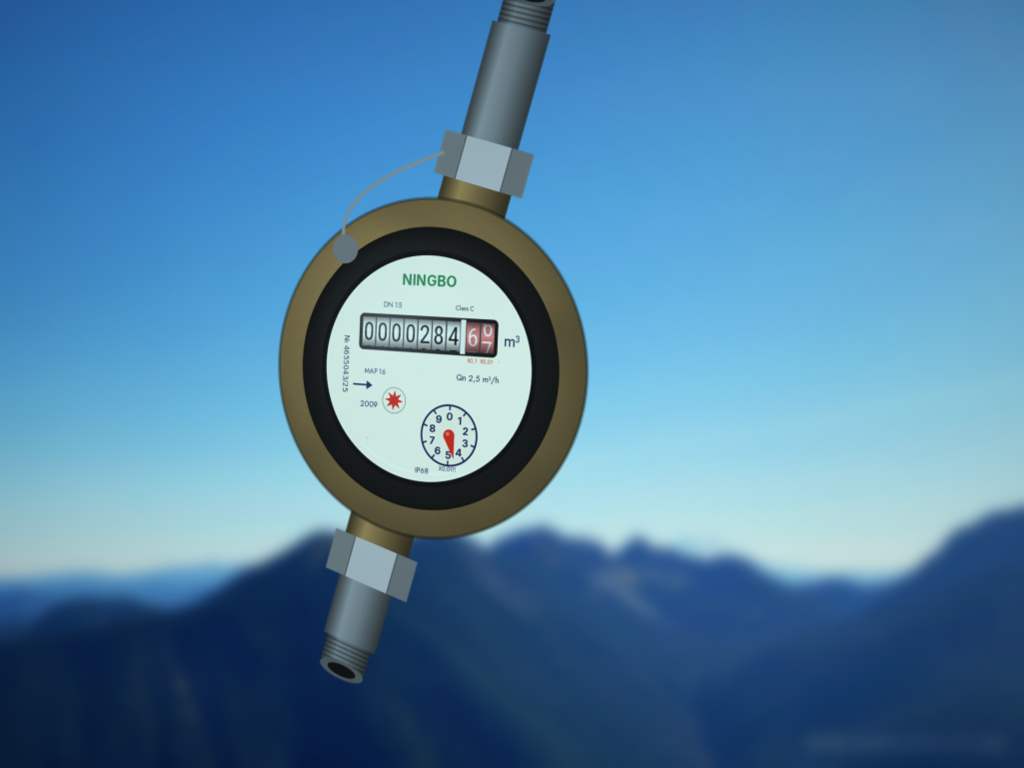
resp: 284.664,m³
